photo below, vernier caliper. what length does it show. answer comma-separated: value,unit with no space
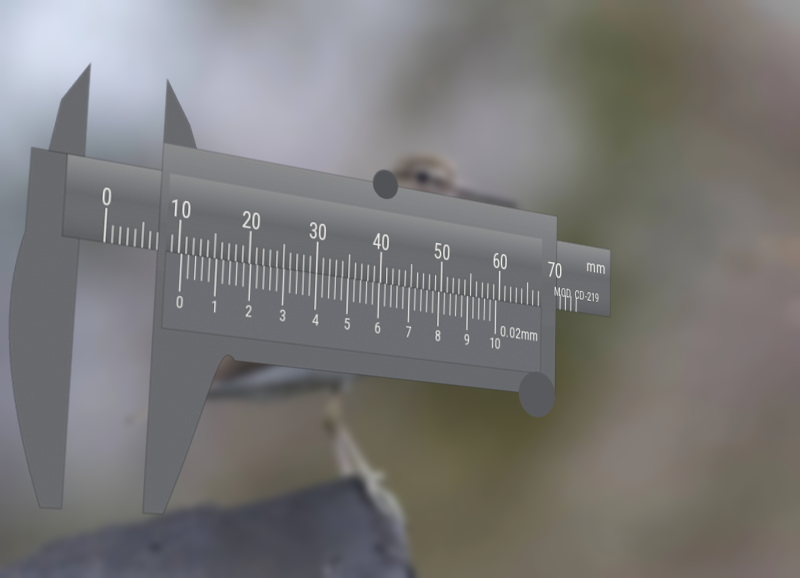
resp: 10.4,mm
